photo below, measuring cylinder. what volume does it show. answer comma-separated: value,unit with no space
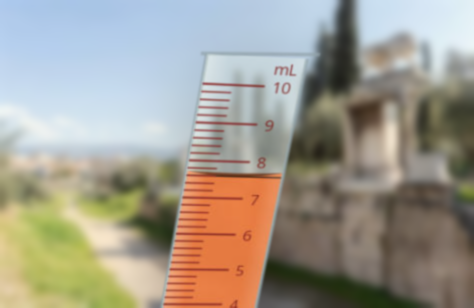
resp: 7.6,mL
